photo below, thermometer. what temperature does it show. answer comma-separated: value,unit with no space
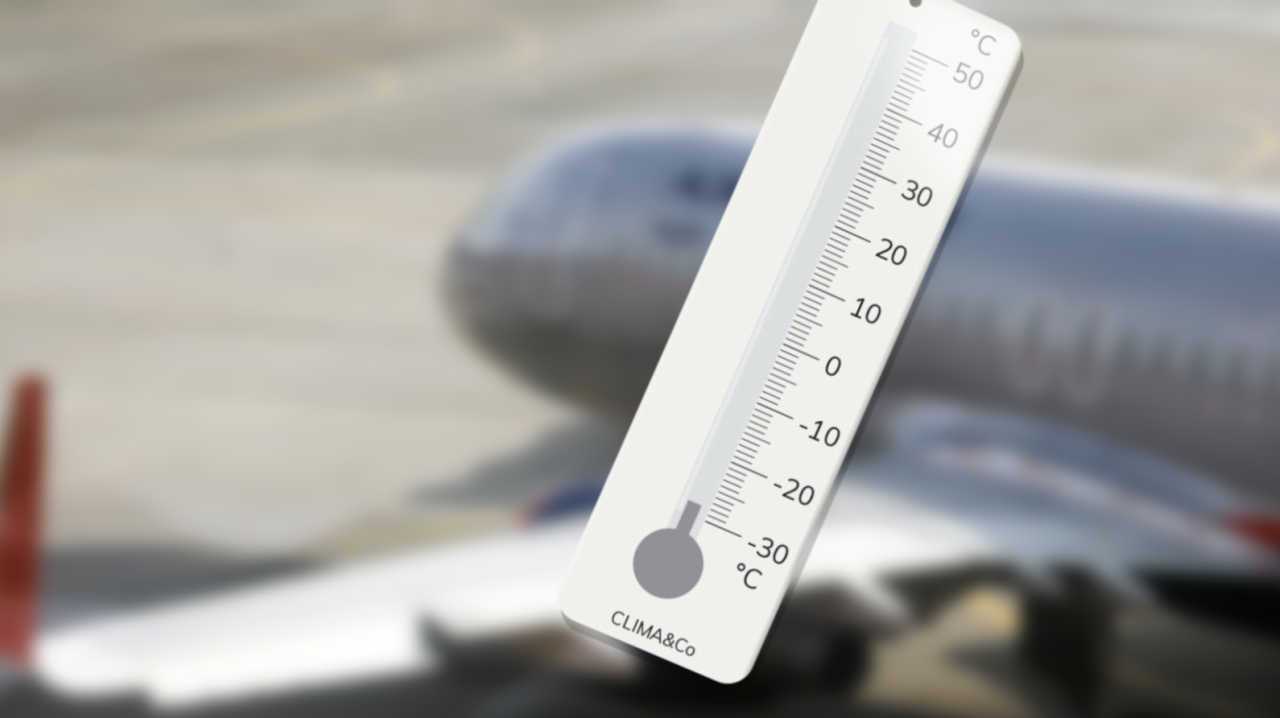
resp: -28,°C
